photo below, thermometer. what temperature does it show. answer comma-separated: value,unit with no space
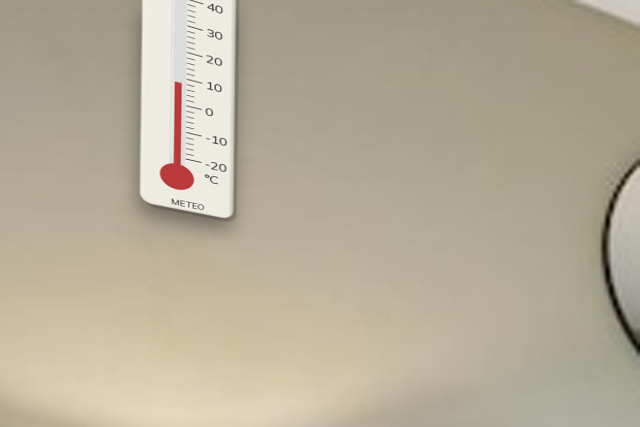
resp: 8,°C
